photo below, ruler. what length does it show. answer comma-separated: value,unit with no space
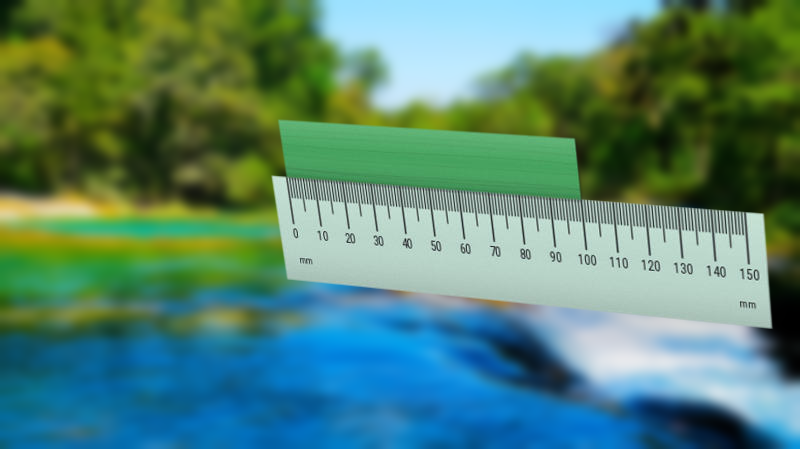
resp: 100,mm
